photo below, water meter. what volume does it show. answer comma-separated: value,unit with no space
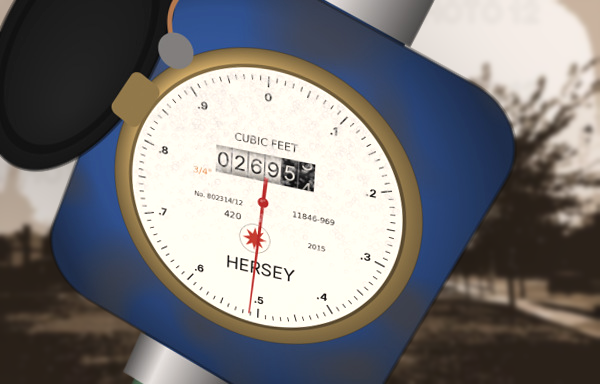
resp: 26953.51,ft³
